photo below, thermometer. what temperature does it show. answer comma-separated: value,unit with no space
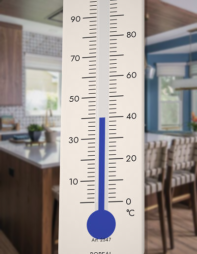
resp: 40,°C
